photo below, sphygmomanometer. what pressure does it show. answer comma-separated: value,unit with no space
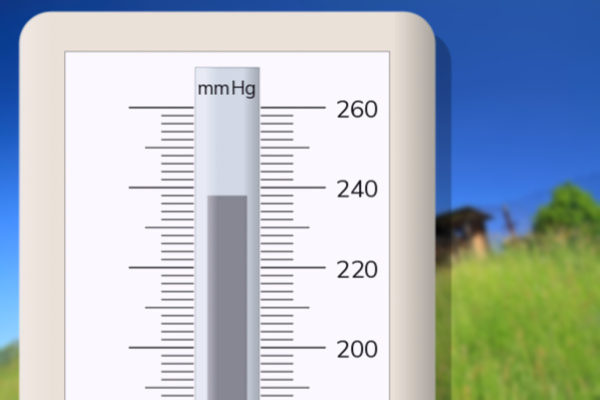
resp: 238,mmHg
